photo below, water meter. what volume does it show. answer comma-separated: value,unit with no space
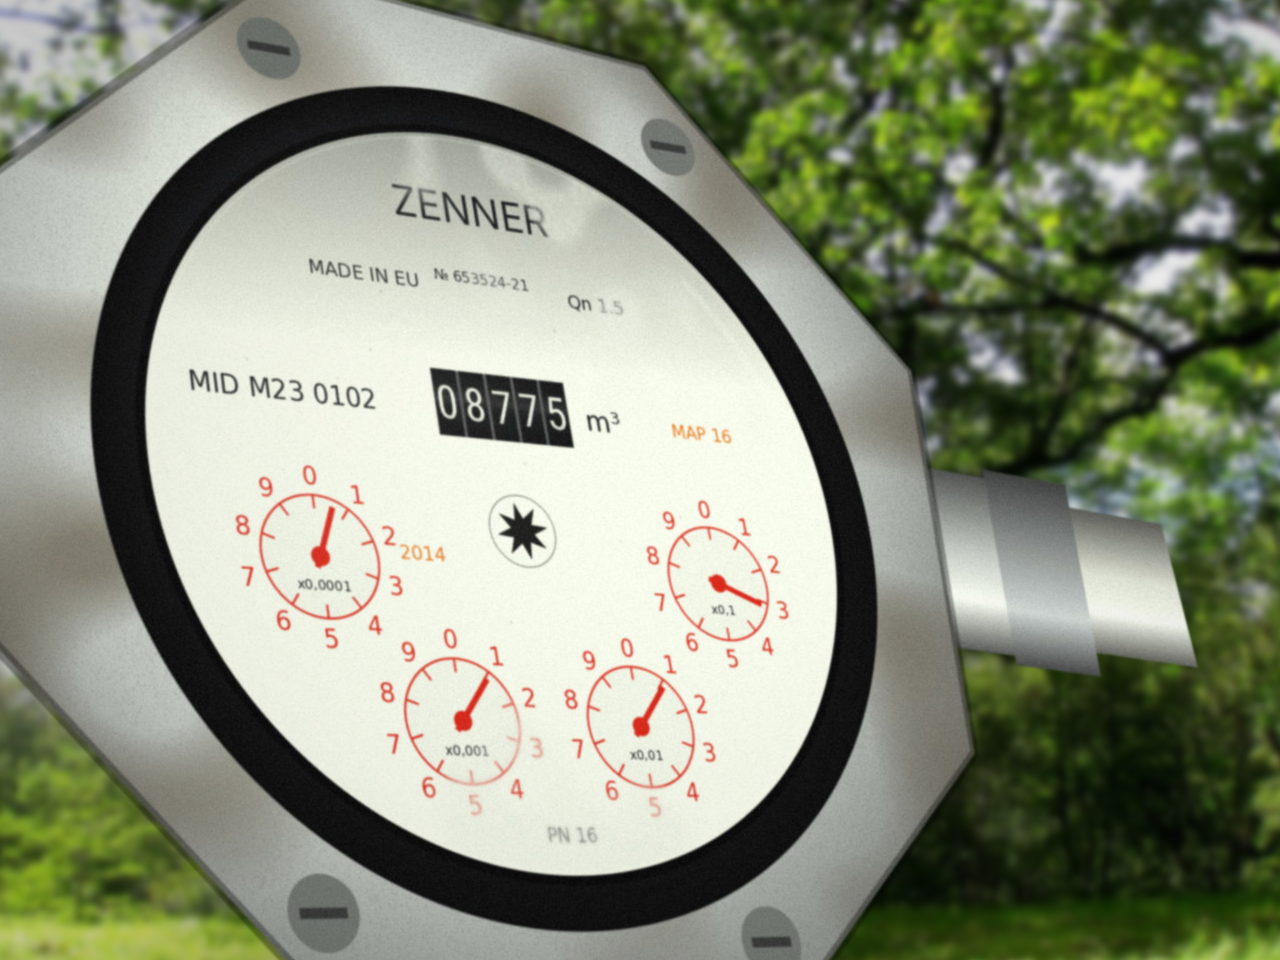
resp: 8775.3110,m³
